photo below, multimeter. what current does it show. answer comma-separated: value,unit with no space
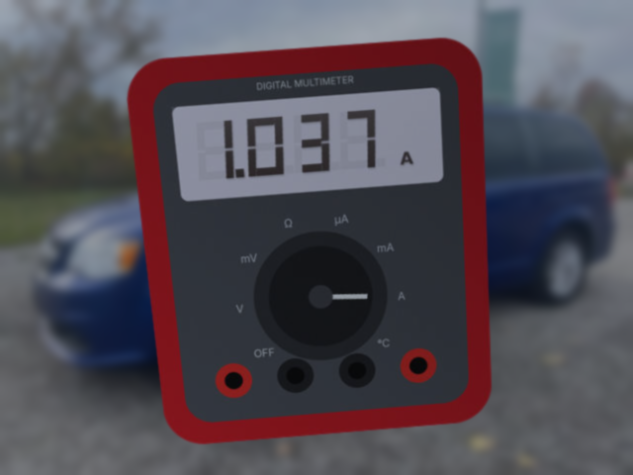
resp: 1.037,A
